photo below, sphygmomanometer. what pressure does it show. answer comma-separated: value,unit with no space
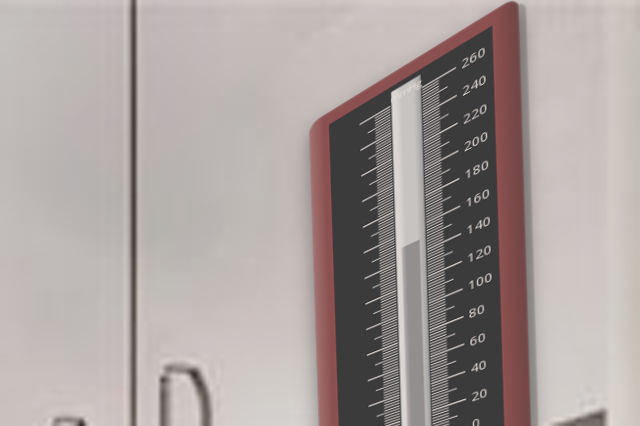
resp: 150,mmHg
